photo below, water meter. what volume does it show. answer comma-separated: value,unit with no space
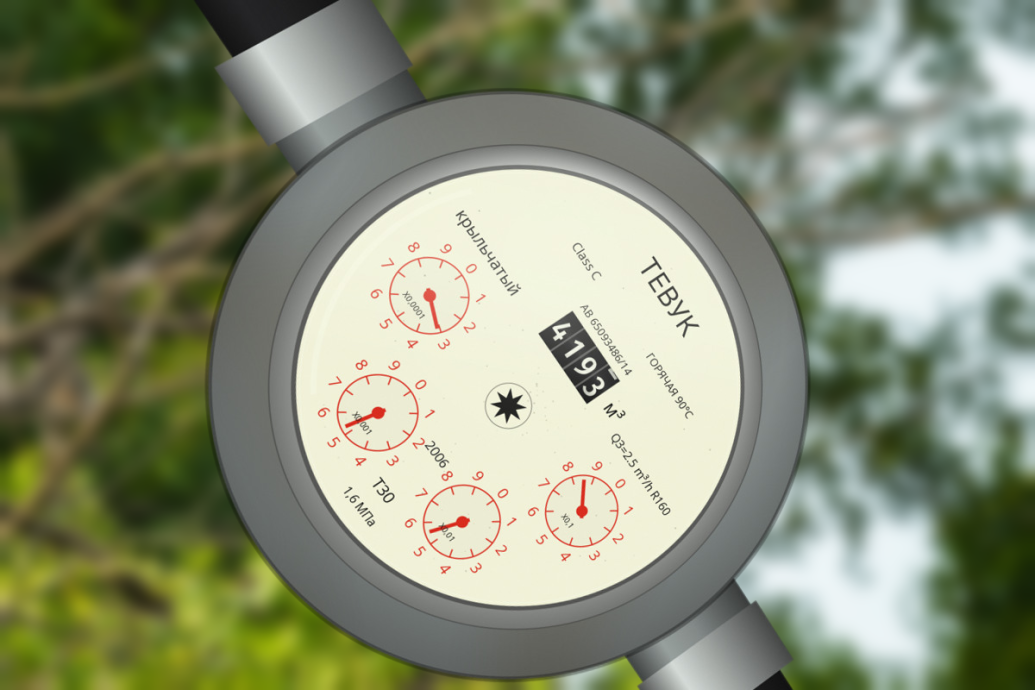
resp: 4192.8553,m³
